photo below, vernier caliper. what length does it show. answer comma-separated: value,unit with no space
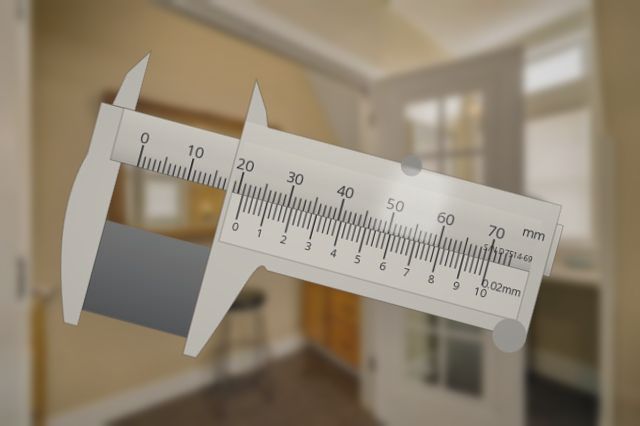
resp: 21.0,mm
